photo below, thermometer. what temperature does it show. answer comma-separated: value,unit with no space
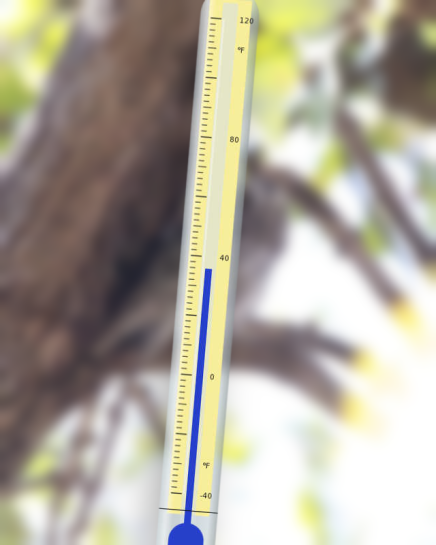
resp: 36,°F
